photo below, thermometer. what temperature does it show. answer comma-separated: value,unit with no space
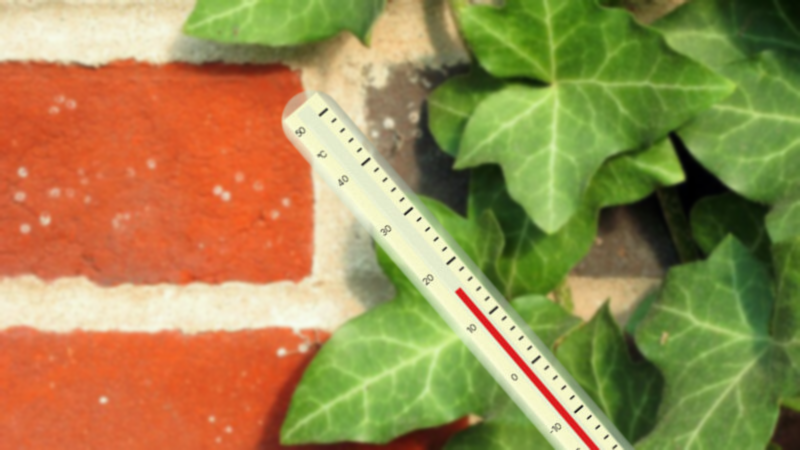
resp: 16,°C
